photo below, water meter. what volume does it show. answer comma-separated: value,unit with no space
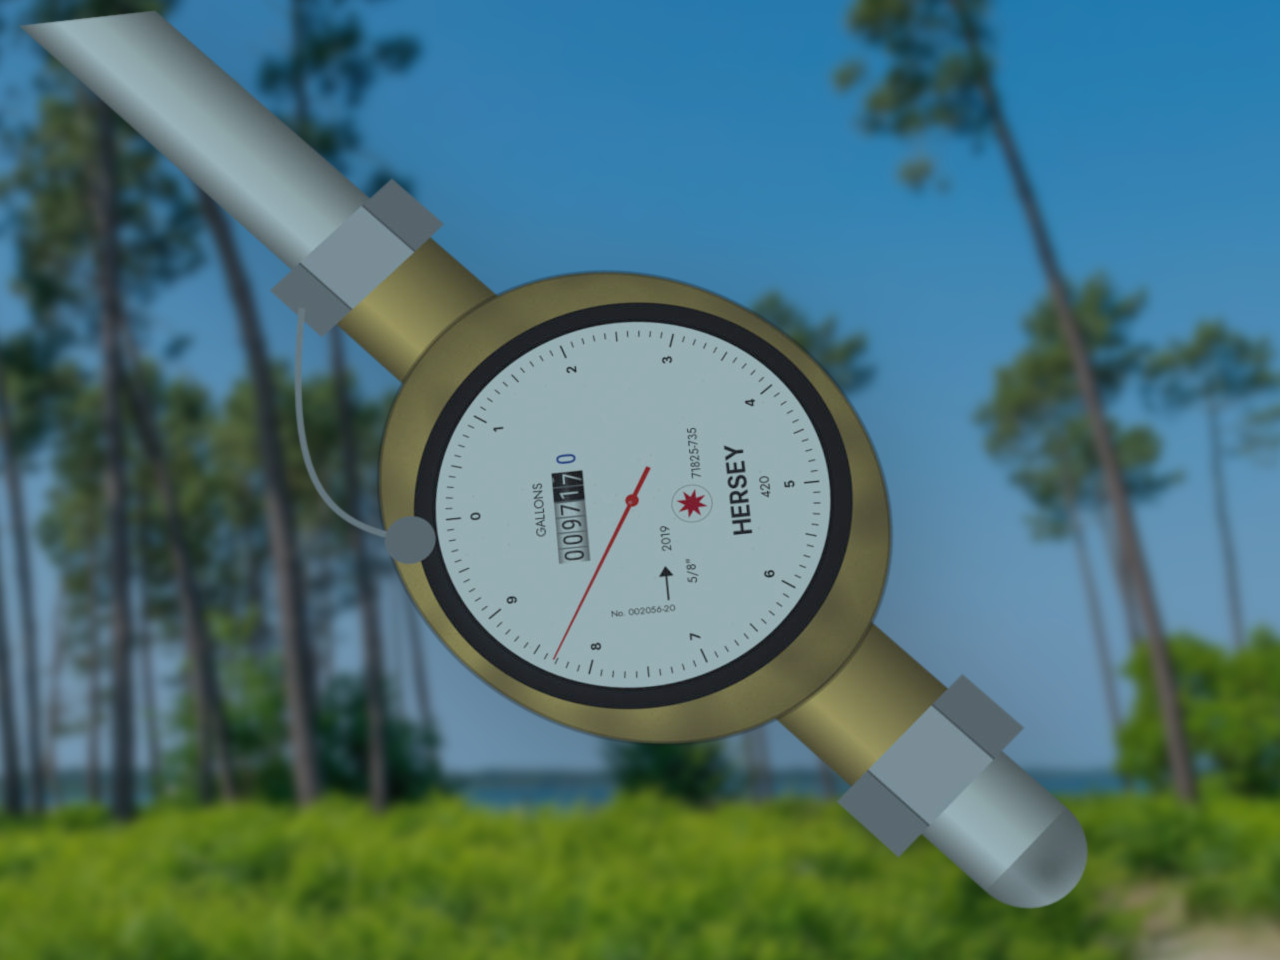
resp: 97168.3,gal
